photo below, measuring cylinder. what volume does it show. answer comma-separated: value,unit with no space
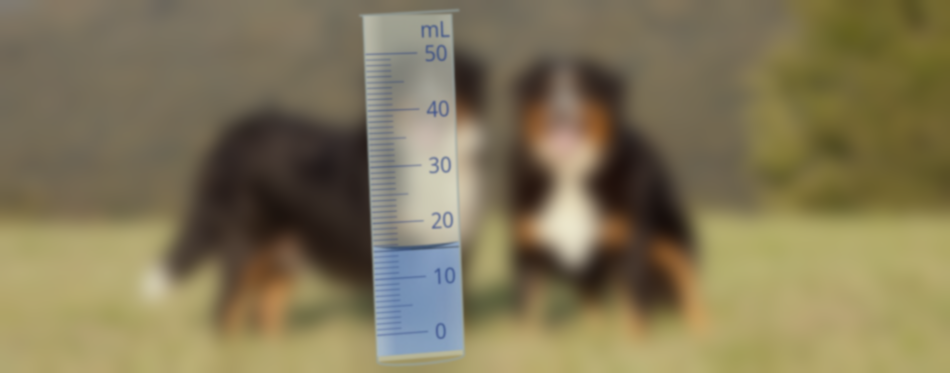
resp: 15,mL
